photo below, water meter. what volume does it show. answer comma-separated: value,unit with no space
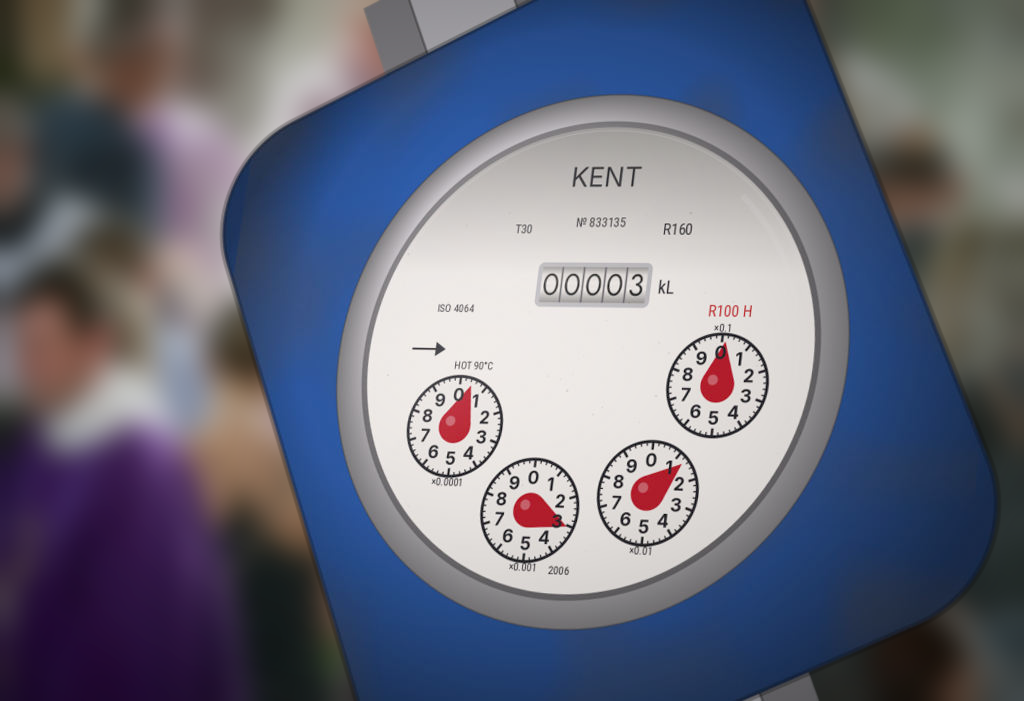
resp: 3.0130,kL
